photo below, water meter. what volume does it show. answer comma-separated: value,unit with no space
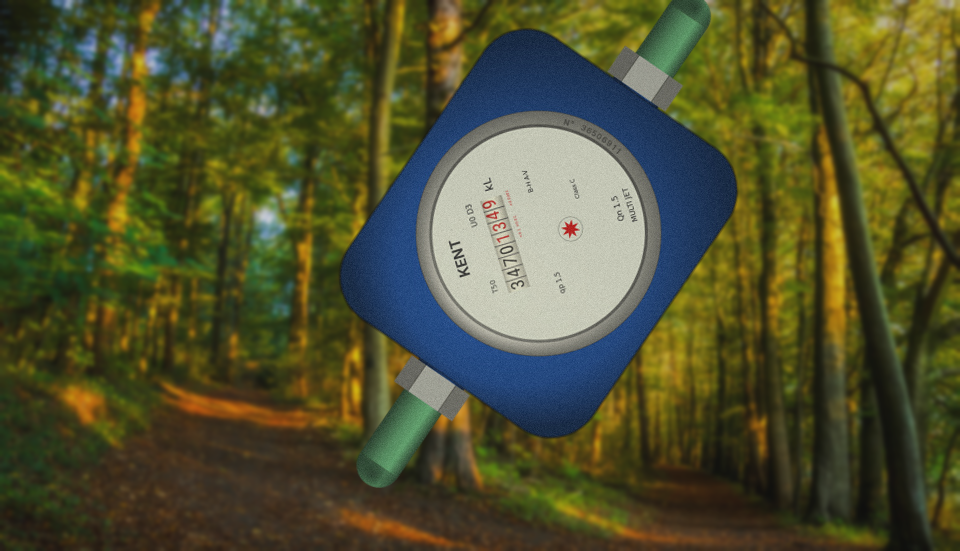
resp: 3470.1349,kL
